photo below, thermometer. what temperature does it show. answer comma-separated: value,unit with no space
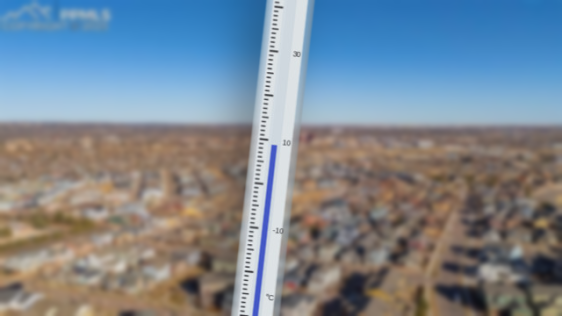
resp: 9,°C
